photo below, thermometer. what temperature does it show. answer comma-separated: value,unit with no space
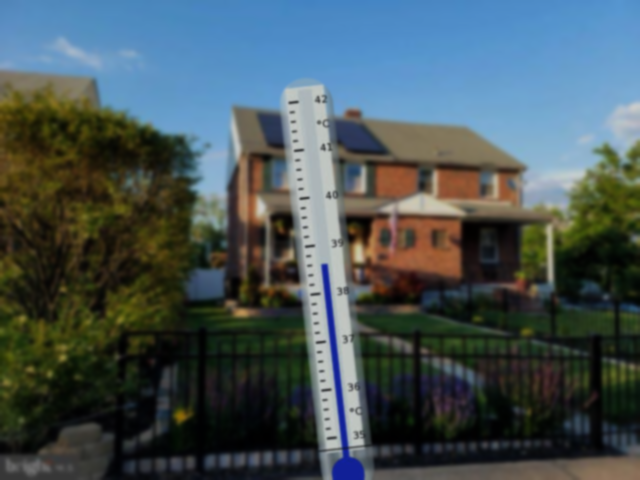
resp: 38.6,°C
